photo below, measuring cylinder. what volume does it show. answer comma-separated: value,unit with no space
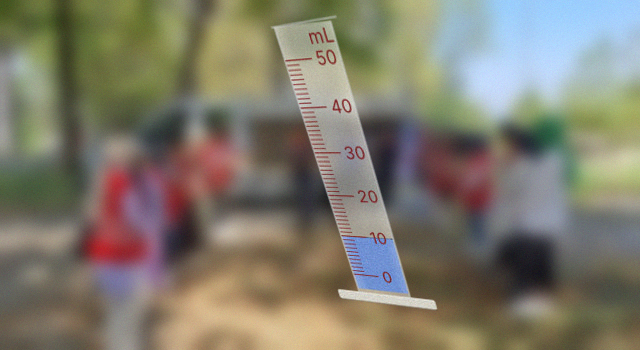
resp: 10,mL
